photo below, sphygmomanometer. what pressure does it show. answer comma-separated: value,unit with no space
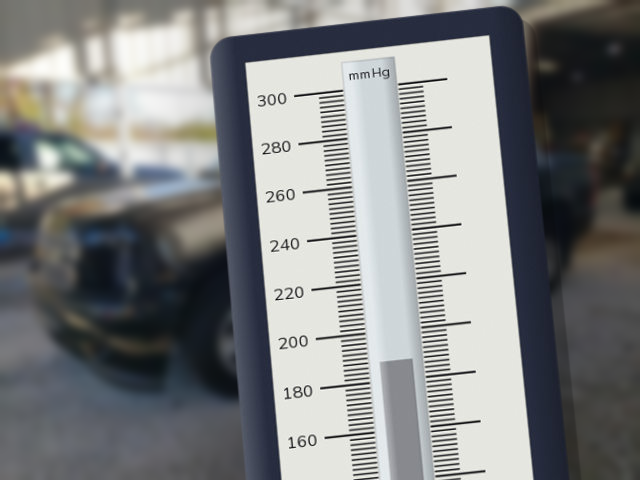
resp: 188,mmHg
